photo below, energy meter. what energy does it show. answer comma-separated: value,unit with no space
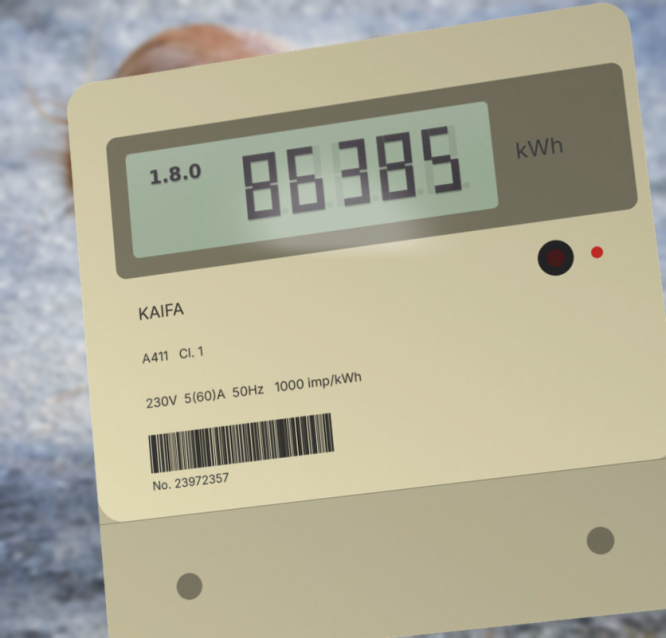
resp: 86385,kWh
